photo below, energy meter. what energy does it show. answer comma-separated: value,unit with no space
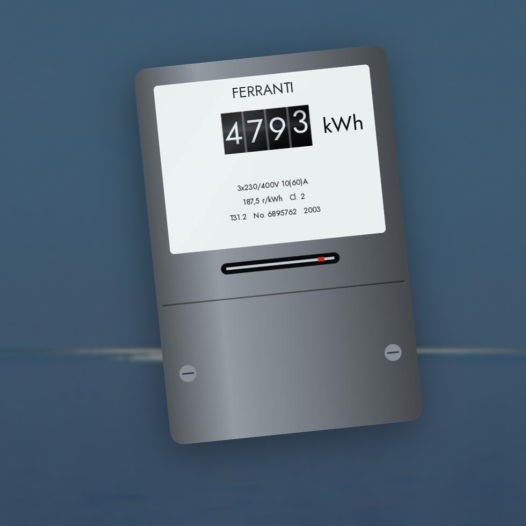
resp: 4793,kWh
